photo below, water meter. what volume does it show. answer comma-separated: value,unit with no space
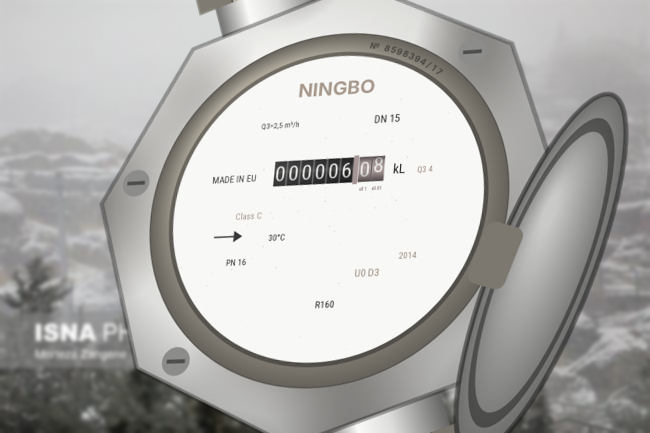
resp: 6.08,kL
